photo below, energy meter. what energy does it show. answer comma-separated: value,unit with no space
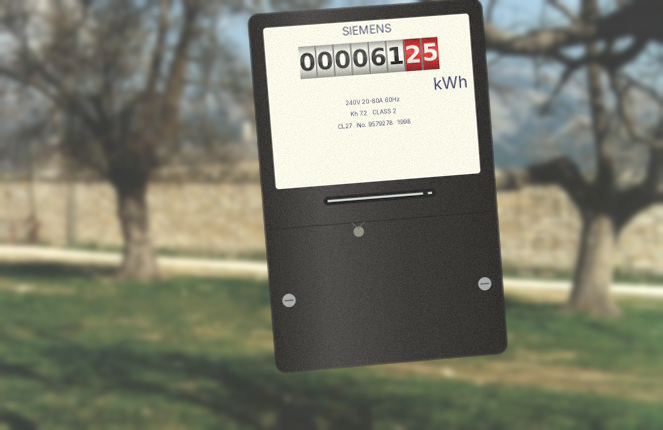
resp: 61.25,kWh
